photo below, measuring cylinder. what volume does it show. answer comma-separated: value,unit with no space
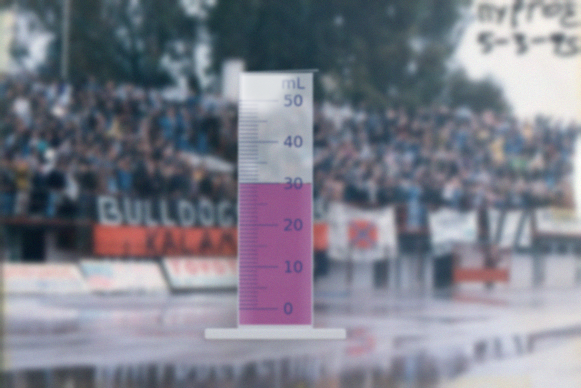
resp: 30,mL
